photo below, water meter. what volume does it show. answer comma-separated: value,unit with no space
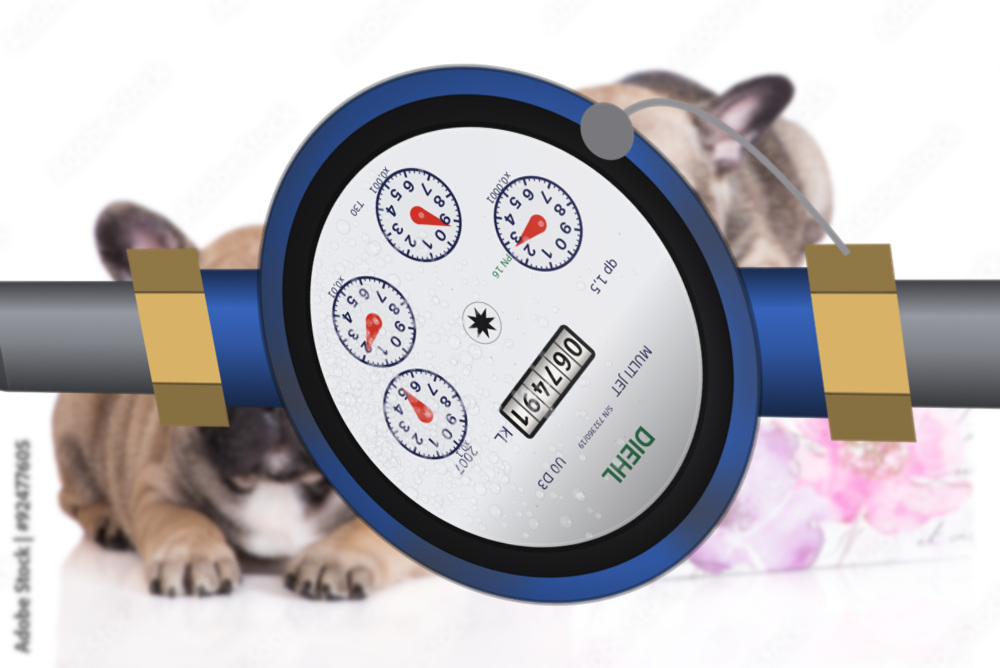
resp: 67491.5192,kL
